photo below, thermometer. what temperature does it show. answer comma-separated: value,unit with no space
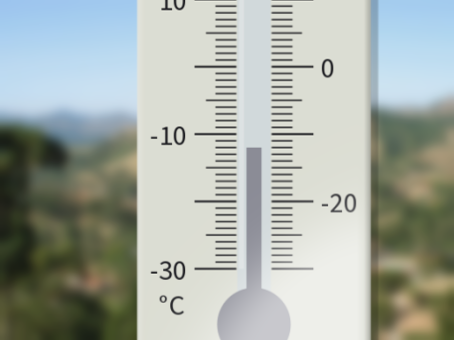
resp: -12,°C
